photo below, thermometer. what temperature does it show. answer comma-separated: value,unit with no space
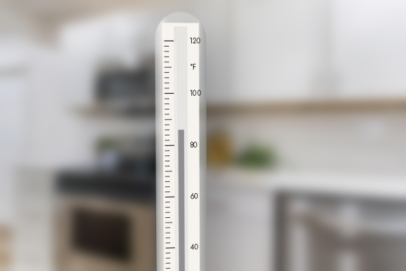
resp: 86,°F
